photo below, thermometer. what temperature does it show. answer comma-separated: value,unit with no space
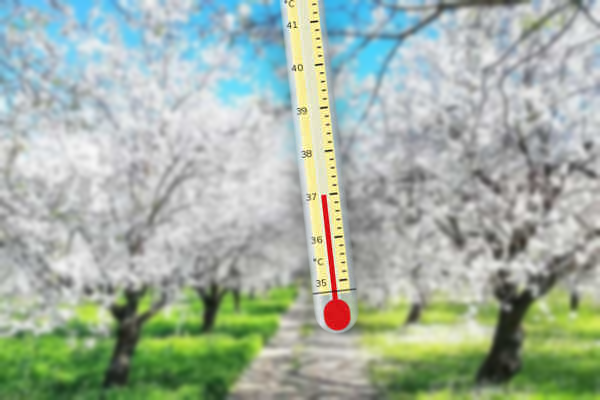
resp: 37,°C
